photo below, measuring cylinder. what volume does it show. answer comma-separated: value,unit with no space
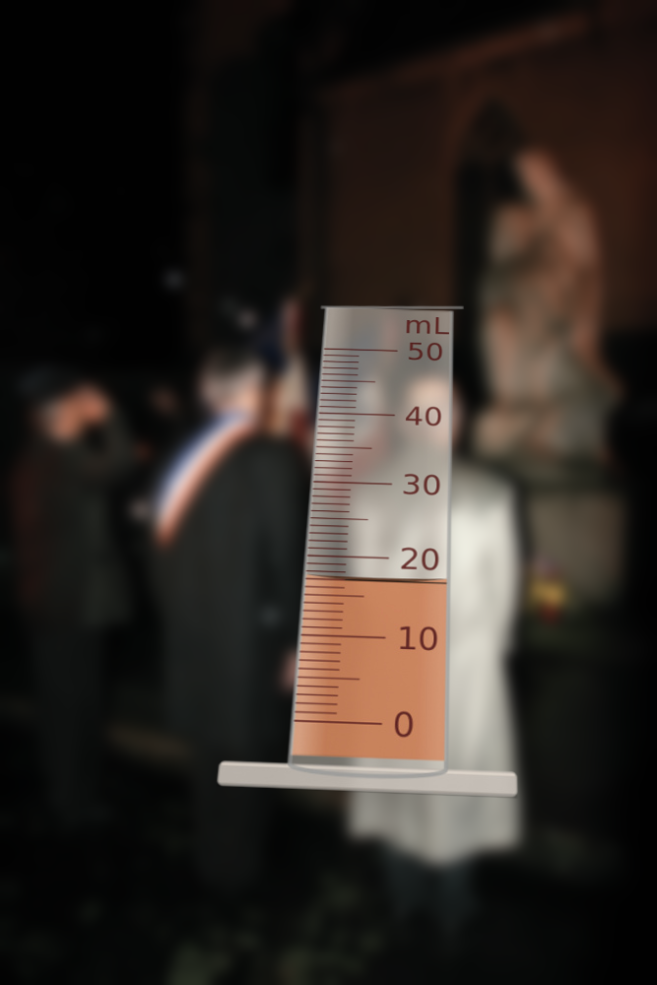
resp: 17,mL
